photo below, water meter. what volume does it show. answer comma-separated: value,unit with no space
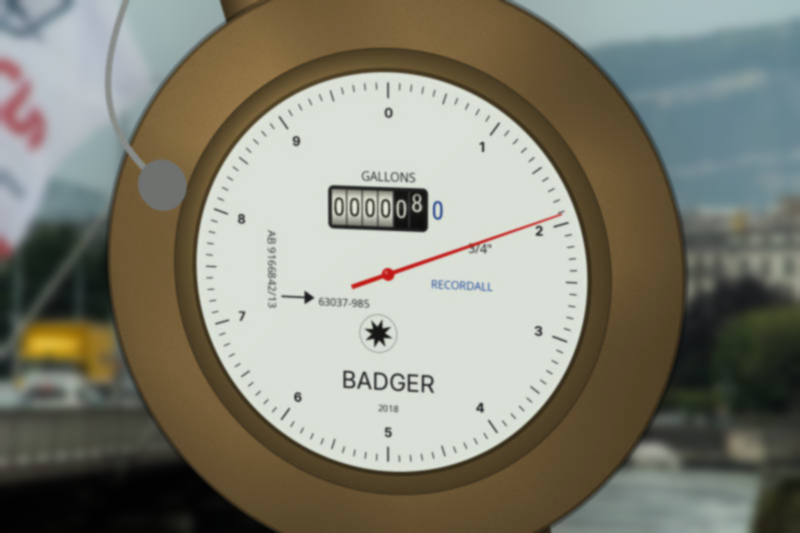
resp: 81.9,gal
